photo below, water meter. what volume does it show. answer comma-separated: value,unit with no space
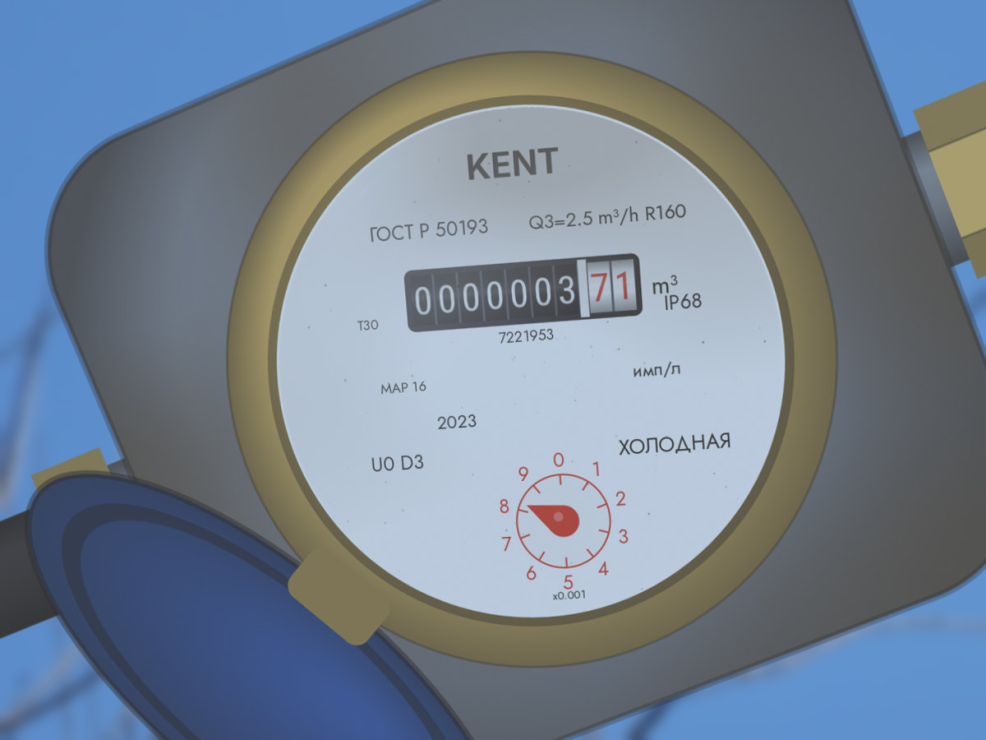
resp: 3.718,m³
